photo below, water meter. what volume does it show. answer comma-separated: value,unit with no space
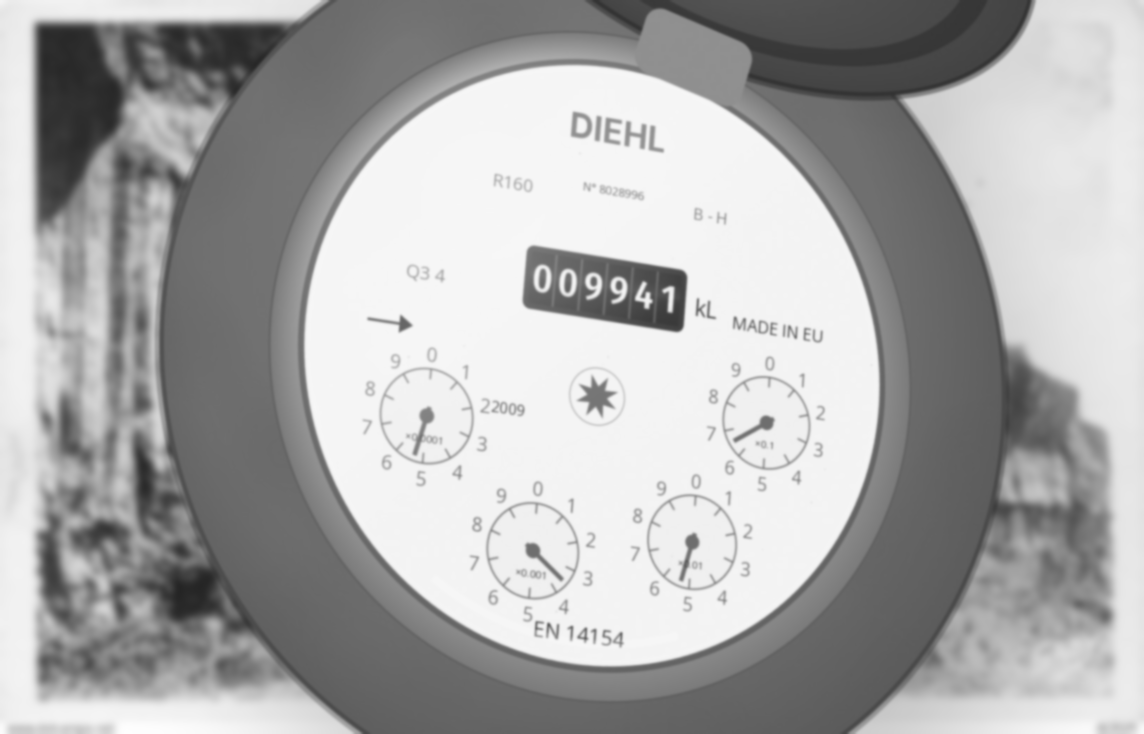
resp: 9941.6535,kL
